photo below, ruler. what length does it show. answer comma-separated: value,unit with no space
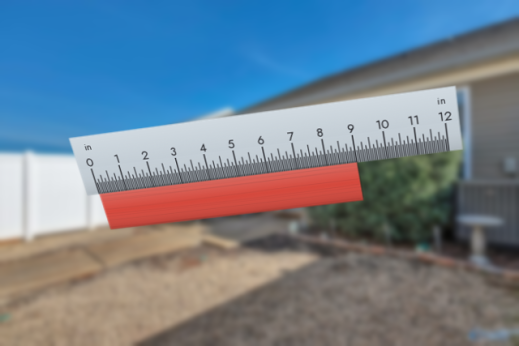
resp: 9,in
